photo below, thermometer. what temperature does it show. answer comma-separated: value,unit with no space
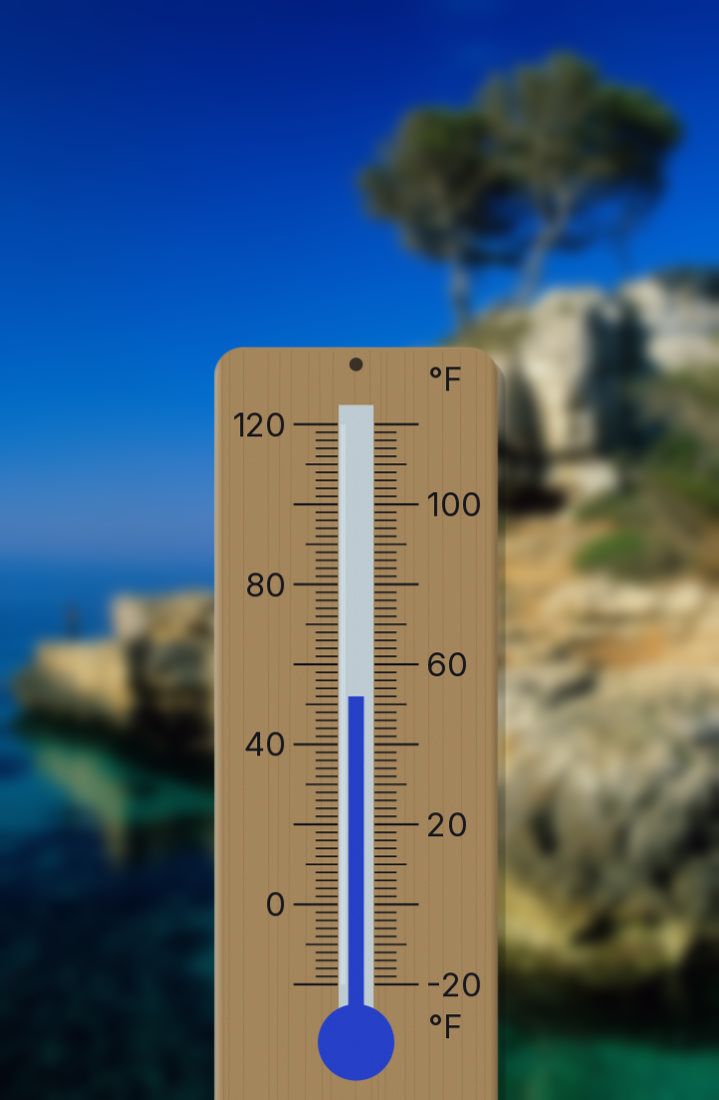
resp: 52,°F
